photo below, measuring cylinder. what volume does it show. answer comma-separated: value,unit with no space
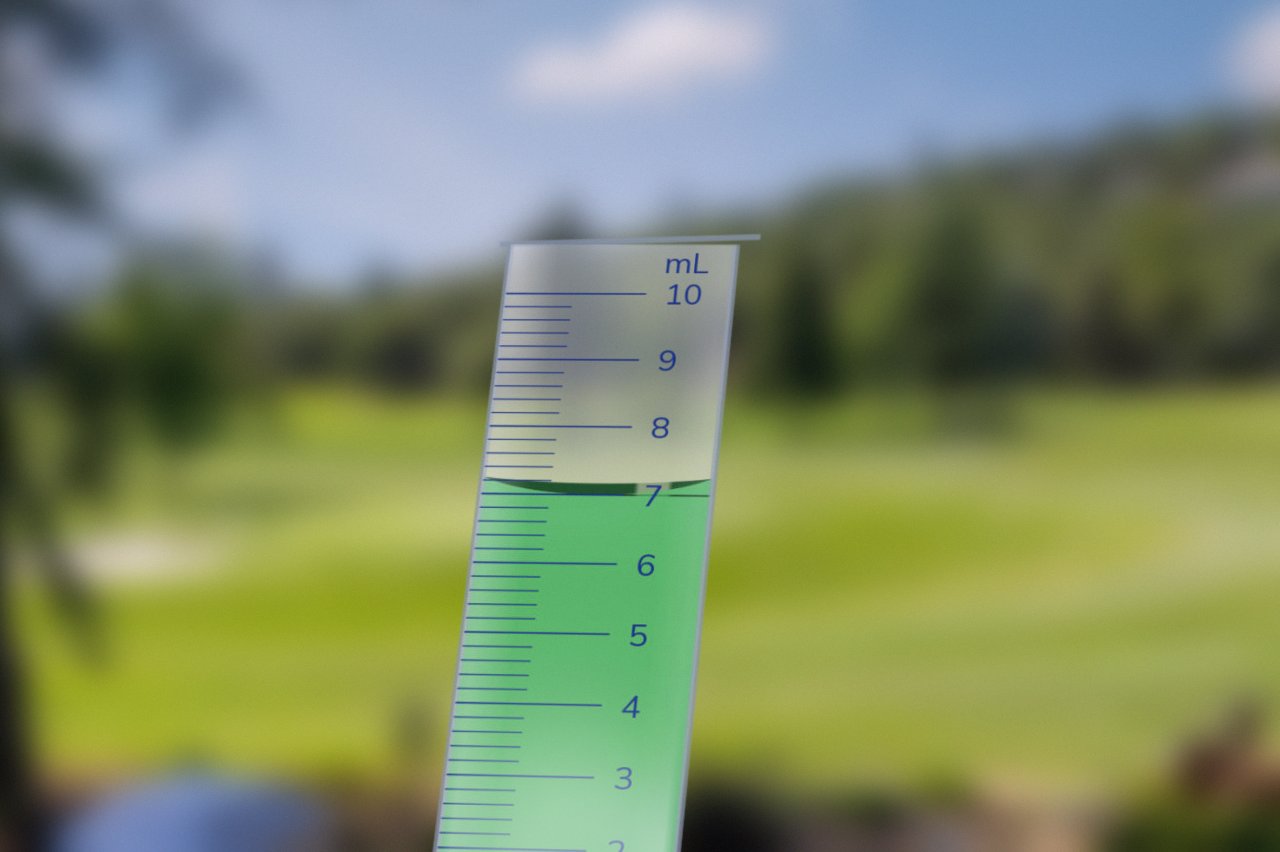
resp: 7,mL
